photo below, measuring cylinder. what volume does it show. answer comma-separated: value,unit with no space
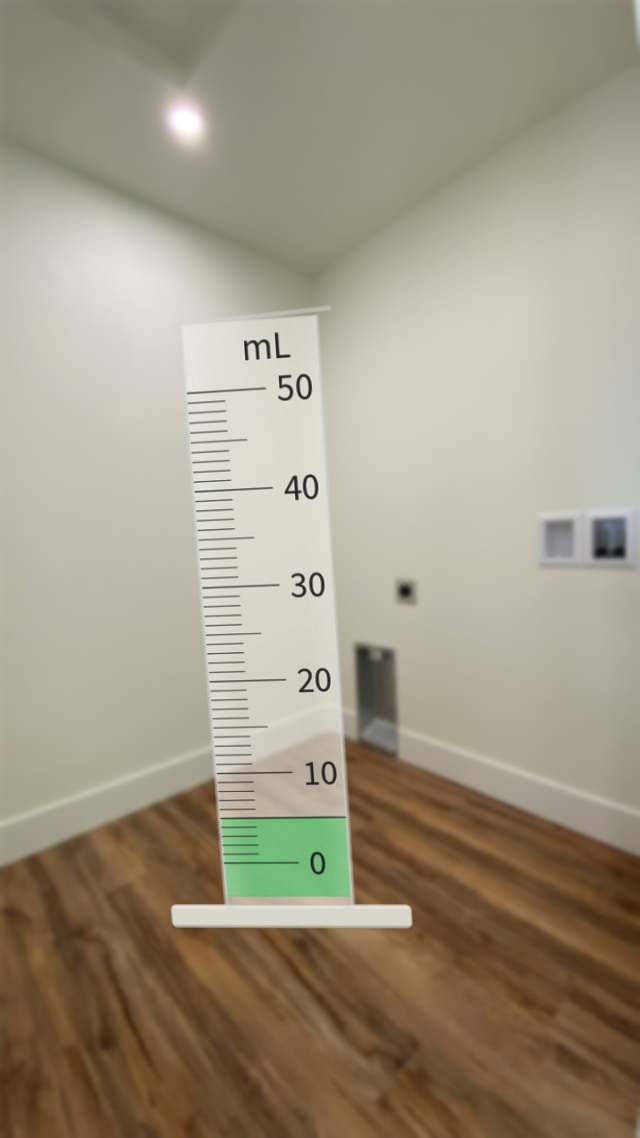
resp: 5,mL
